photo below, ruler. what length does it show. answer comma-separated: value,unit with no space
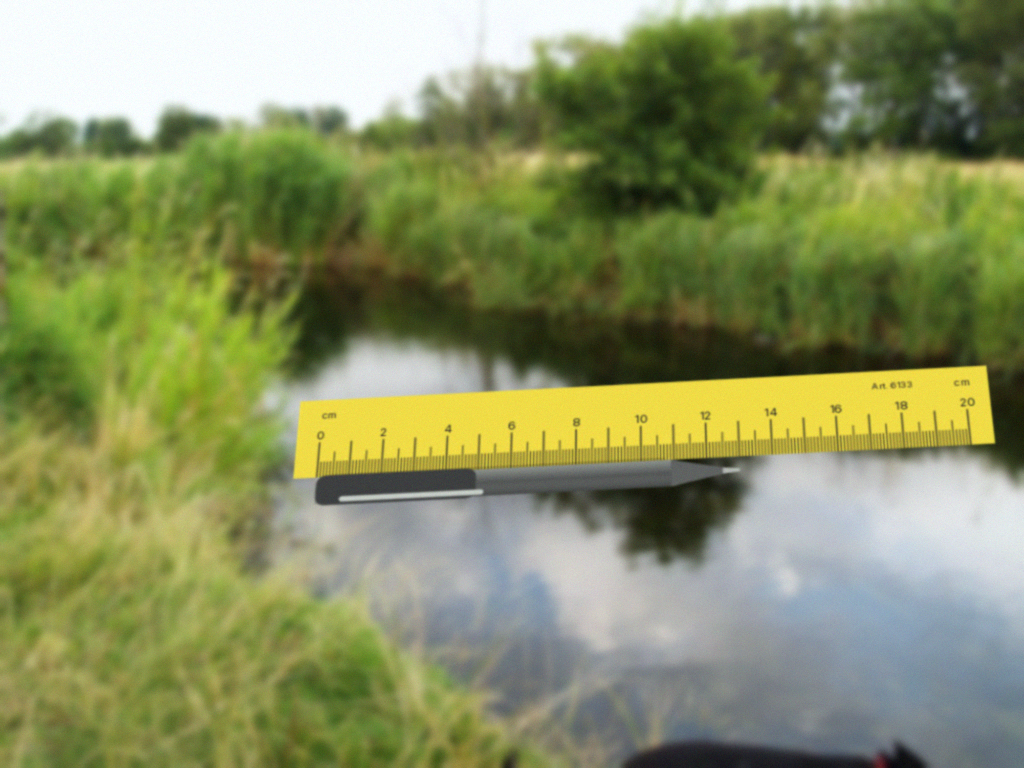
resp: 13,cm
